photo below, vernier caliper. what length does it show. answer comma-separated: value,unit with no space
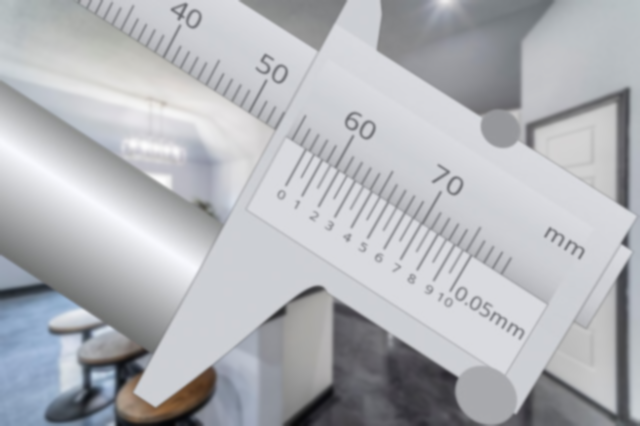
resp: 56.6,mm
